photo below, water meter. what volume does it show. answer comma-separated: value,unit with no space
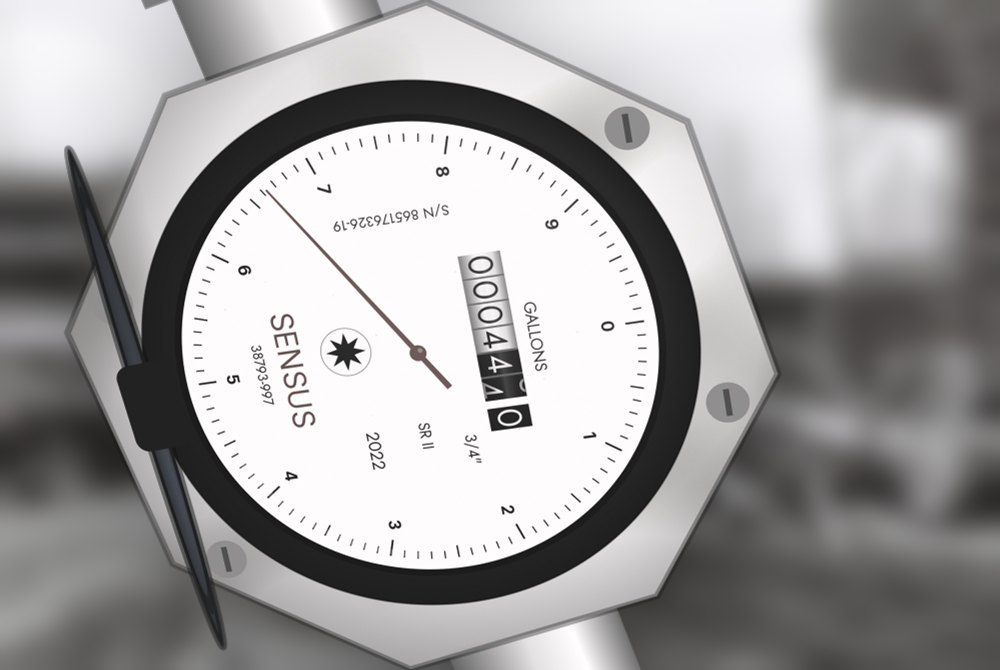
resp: 4436.6,gal
